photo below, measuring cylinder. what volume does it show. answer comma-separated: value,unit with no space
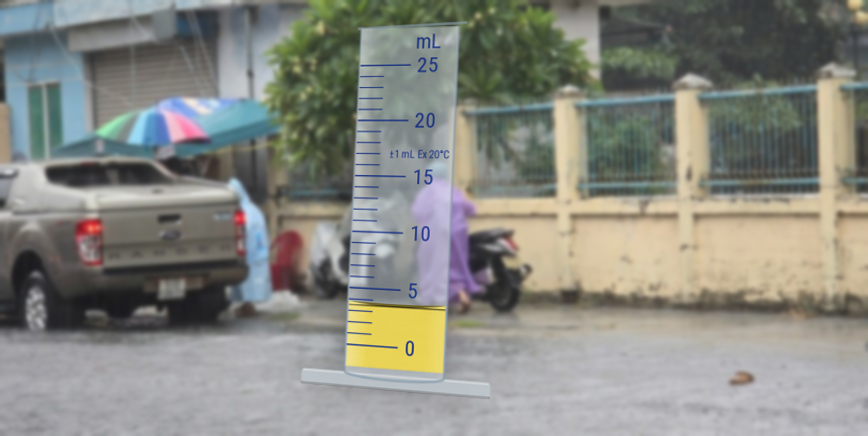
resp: 3.5,mL
